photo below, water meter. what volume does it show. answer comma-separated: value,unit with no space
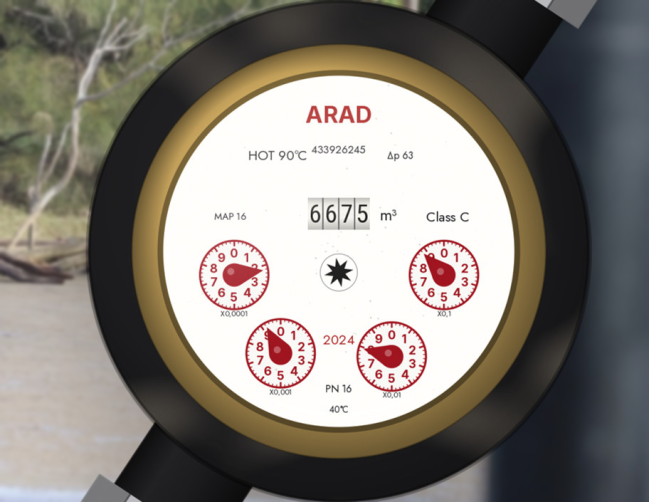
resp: 6675.8792,m³
